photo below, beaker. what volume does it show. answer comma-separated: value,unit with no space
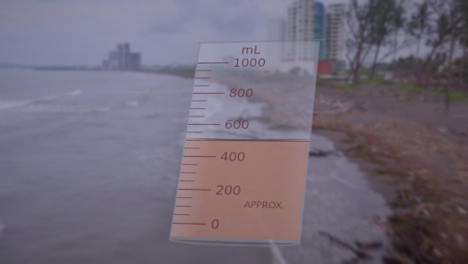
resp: 500,mL
